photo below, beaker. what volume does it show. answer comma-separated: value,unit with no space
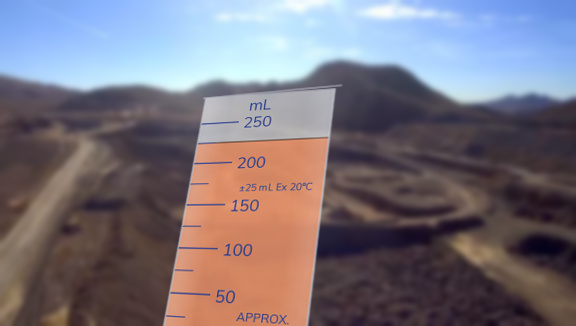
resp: 225,mL
